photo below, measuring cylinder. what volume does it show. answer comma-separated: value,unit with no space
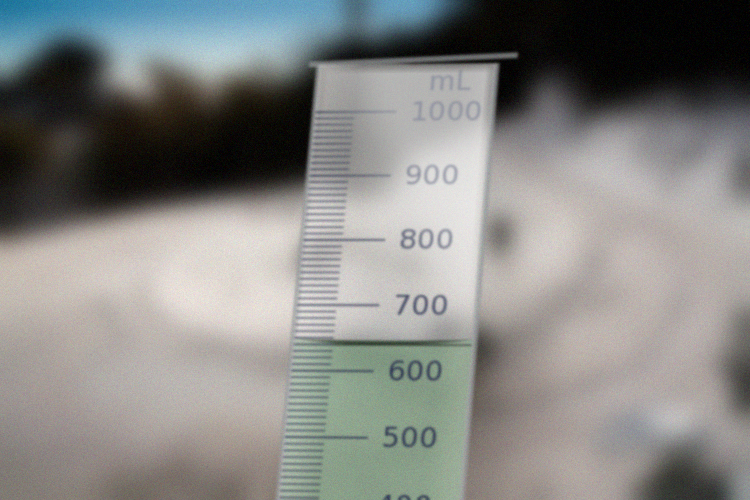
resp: 640,mL
